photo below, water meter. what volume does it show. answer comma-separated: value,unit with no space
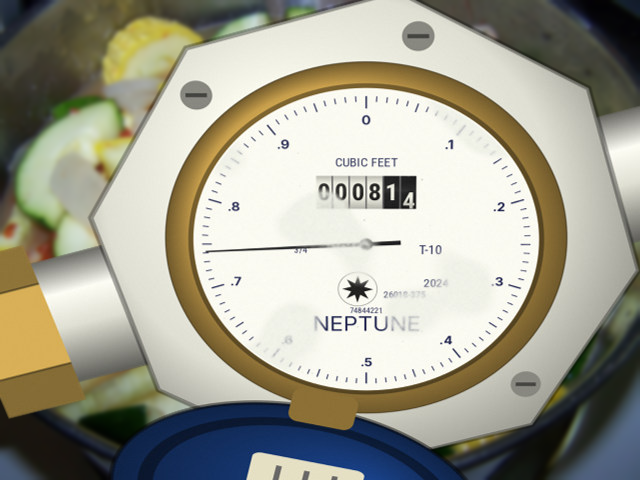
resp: 813.74,ft³
